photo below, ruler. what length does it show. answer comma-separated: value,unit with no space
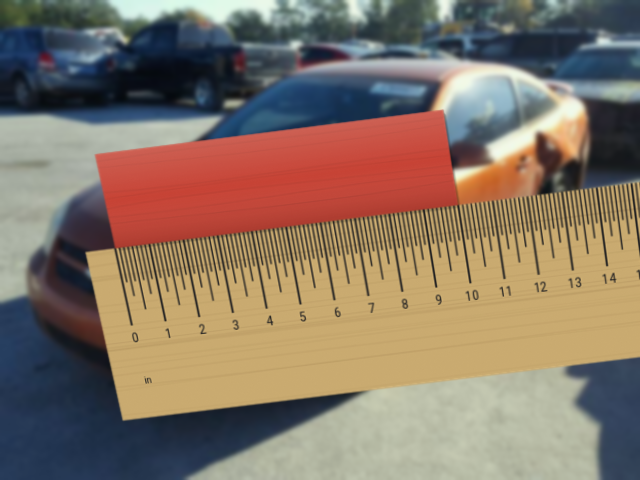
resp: 10,in
